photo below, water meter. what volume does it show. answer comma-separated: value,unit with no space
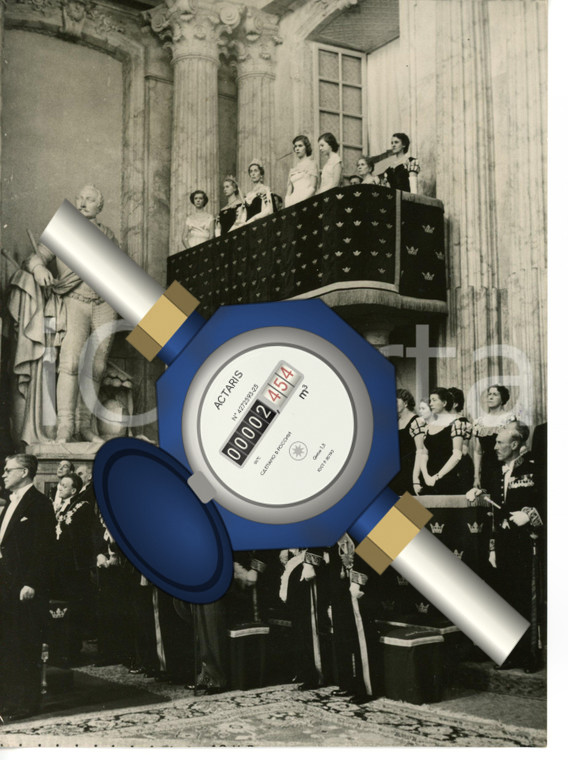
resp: 2.454,m³
